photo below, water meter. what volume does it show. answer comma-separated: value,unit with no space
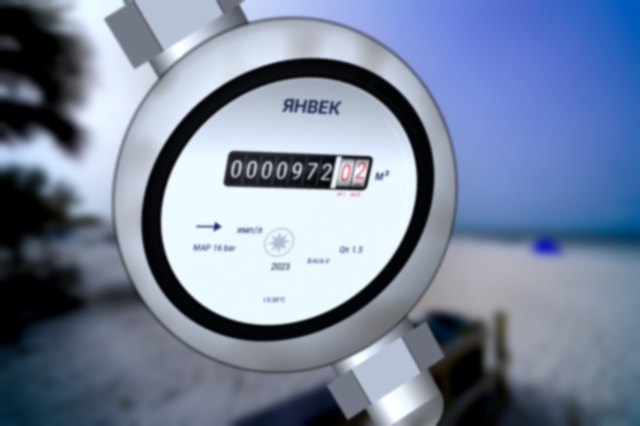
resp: 972.02,m³
